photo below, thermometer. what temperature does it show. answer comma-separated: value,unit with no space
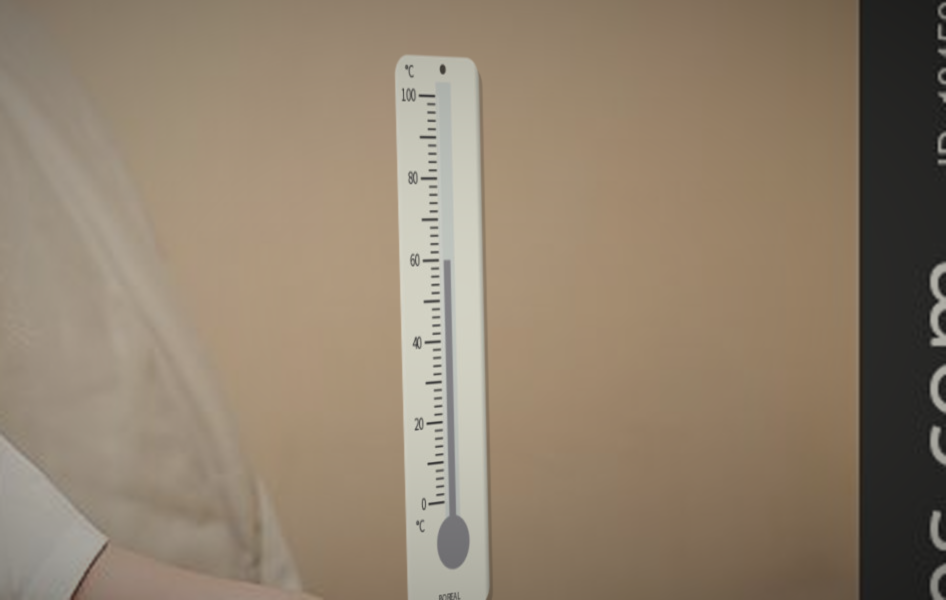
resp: 60,°C
